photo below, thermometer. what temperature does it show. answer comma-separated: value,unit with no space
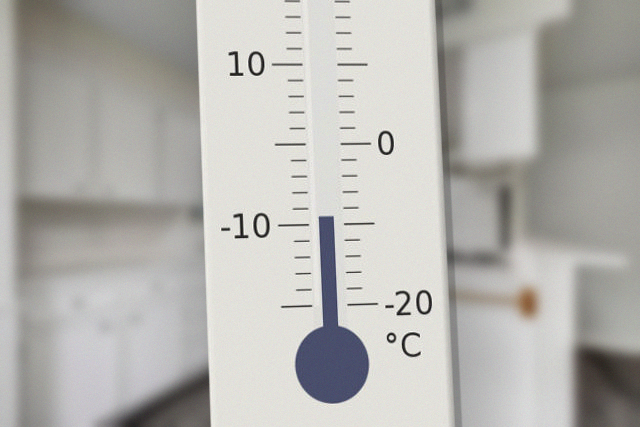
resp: -9,°C
